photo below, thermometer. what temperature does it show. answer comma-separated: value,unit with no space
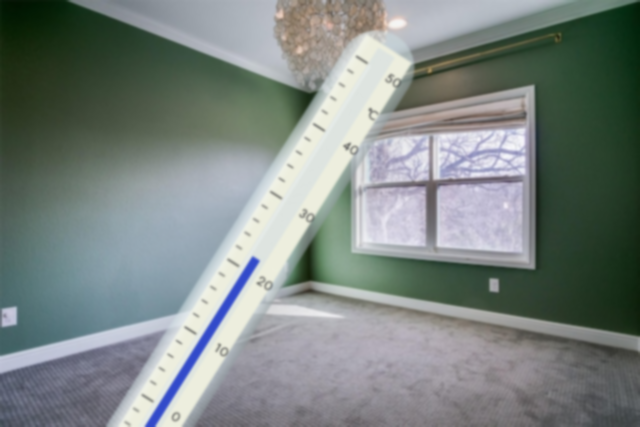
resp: 22,°C
